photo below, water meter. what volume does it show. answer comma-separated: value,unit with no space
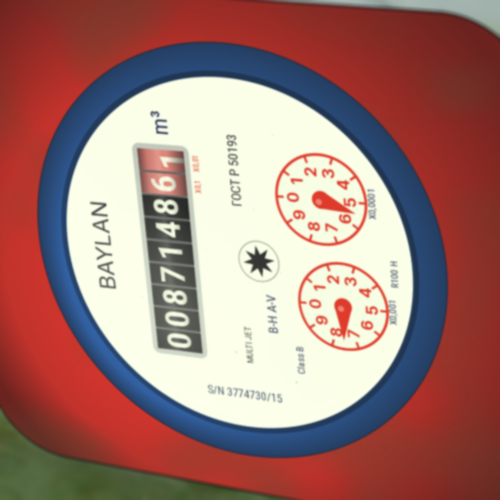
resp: 87148.6075,m³
